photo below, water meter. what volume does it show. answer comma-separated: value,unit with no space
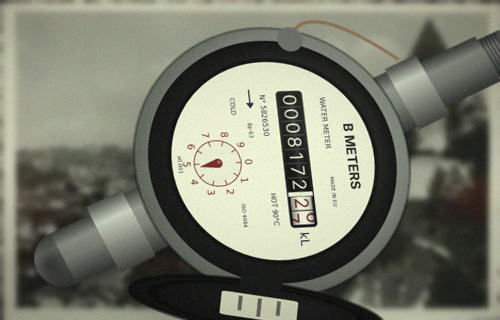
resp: 8172.264,kL
